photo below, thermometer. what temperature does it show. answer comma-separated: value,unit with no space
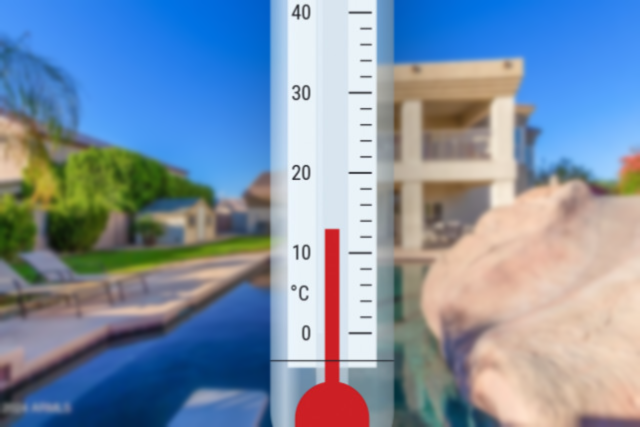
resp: 13,°C
